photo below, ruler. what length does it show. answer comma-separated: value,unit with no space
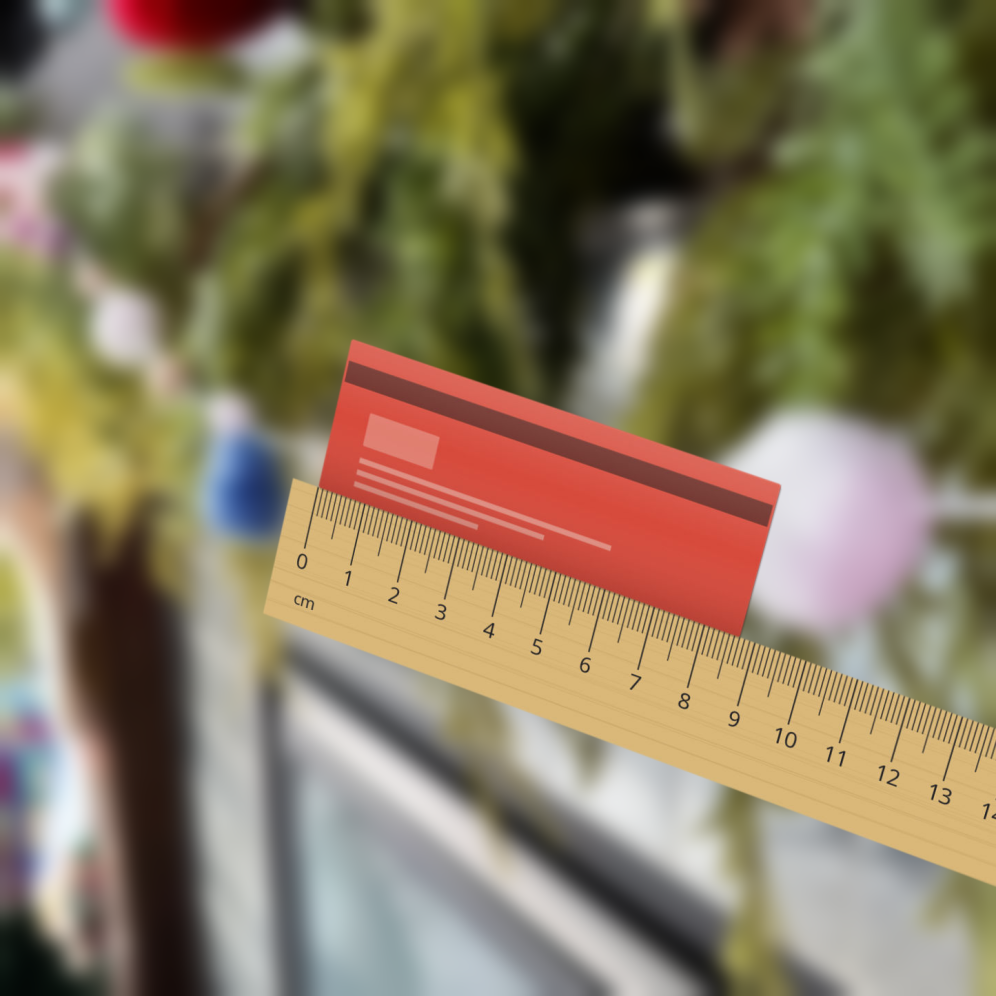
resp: 8.7,cm
